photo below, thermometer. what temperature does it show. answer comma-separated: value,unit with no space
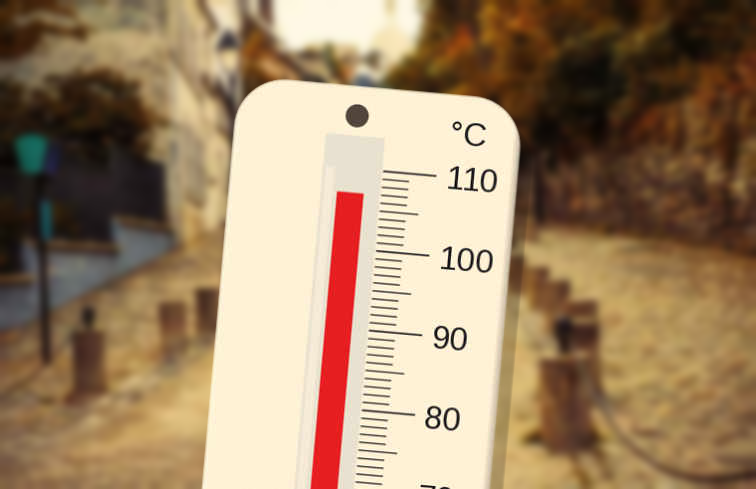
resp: 107,°C
